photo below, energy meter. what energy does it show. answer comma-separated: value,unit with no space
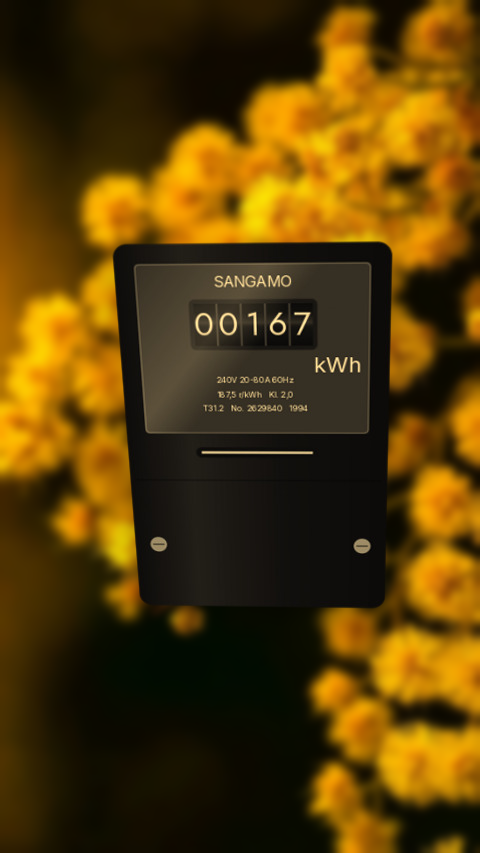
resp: 167,kWh
